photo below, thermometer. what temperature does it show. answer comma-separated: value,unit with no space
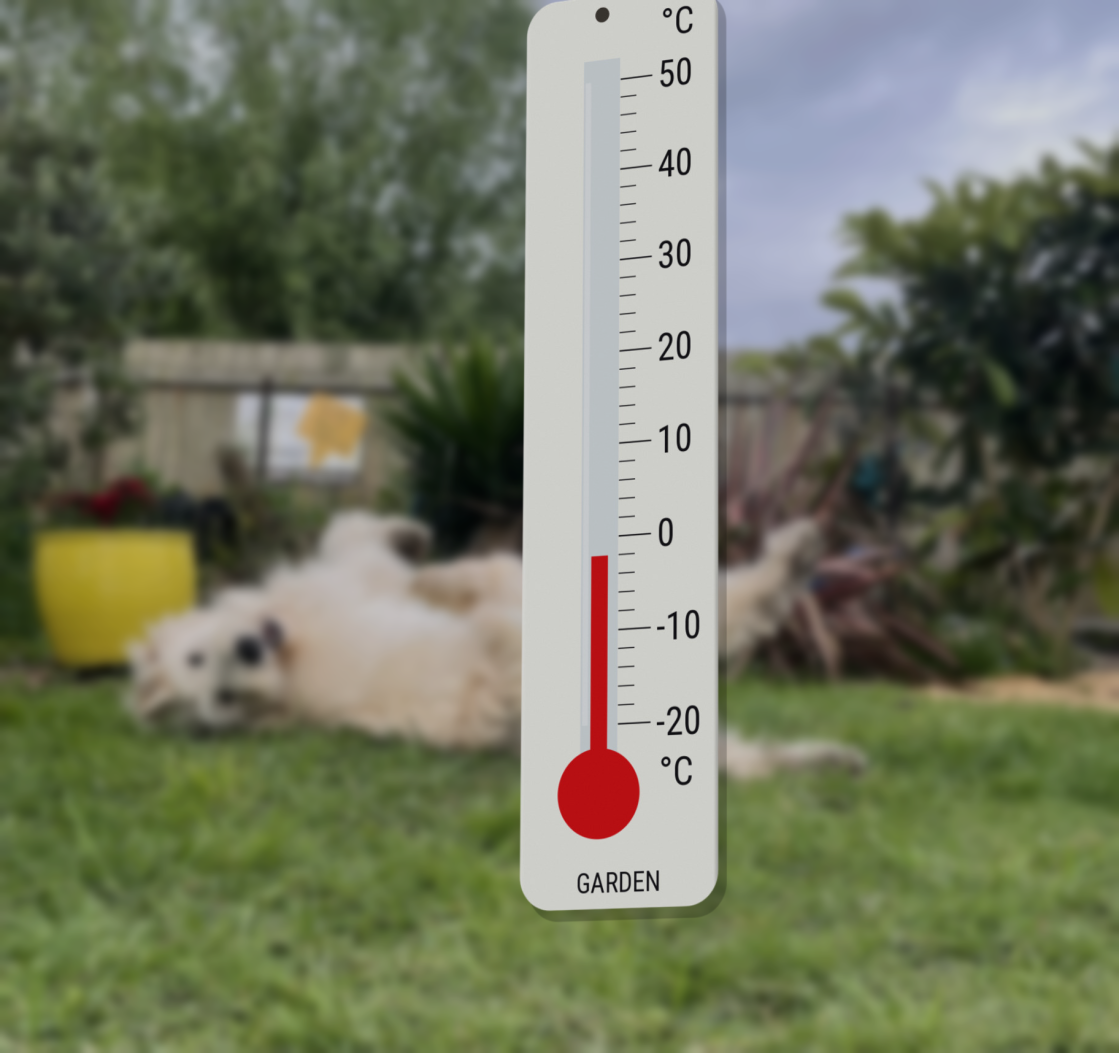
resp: -2,°C
